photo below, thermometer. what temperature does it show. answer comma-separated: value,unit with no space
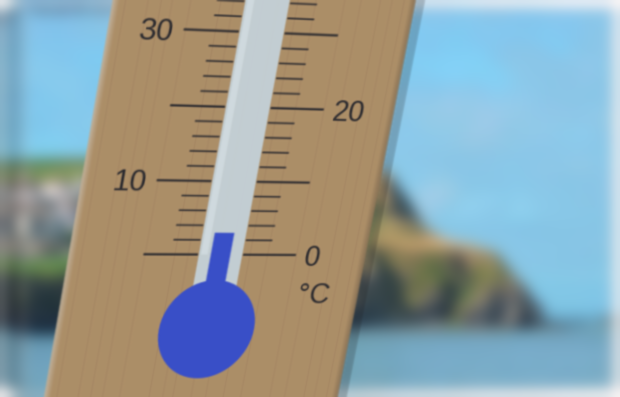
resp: 3,°C
